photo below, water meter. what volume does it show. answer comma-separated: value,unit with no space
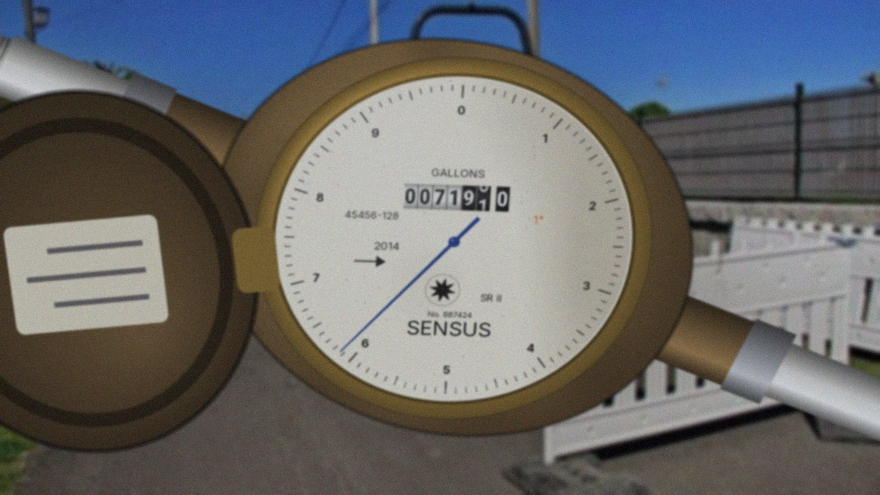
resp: 71906.1,gal
